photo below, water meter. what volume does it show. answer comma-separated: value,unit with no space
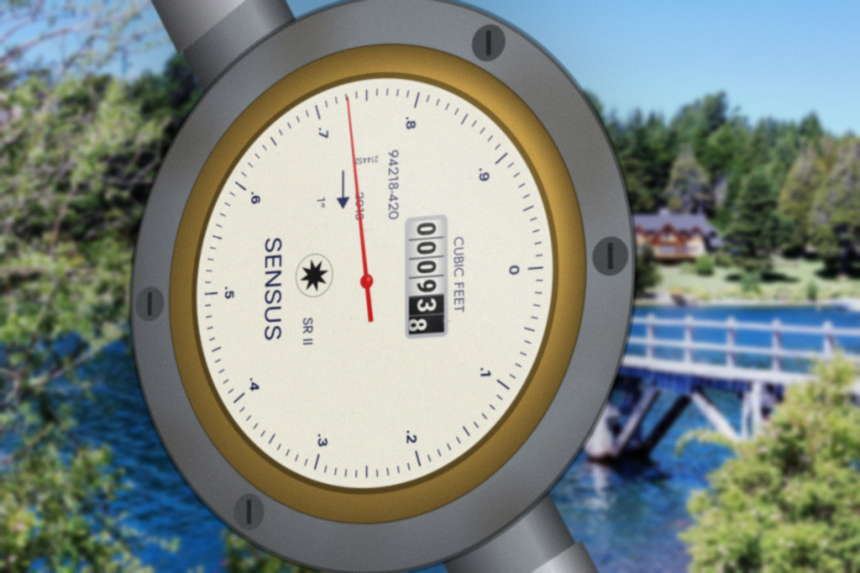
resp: 937.73,ft³
